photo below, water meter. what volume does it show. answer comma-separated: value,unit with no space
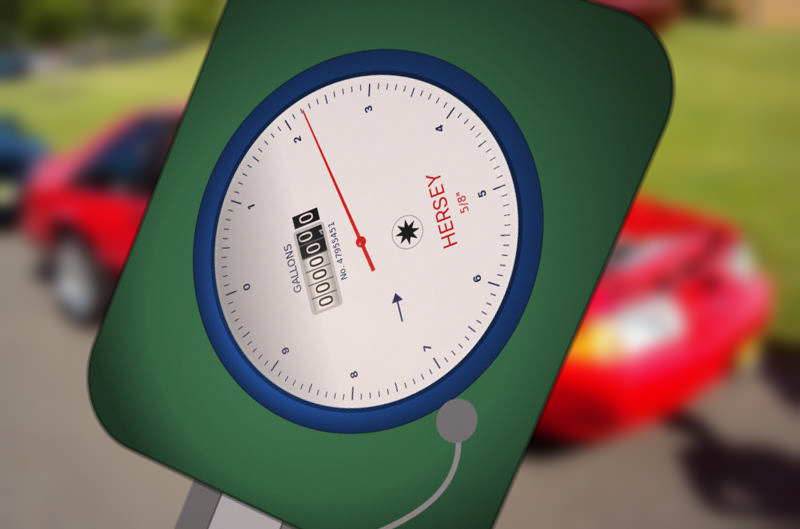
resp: 2.2,gal
